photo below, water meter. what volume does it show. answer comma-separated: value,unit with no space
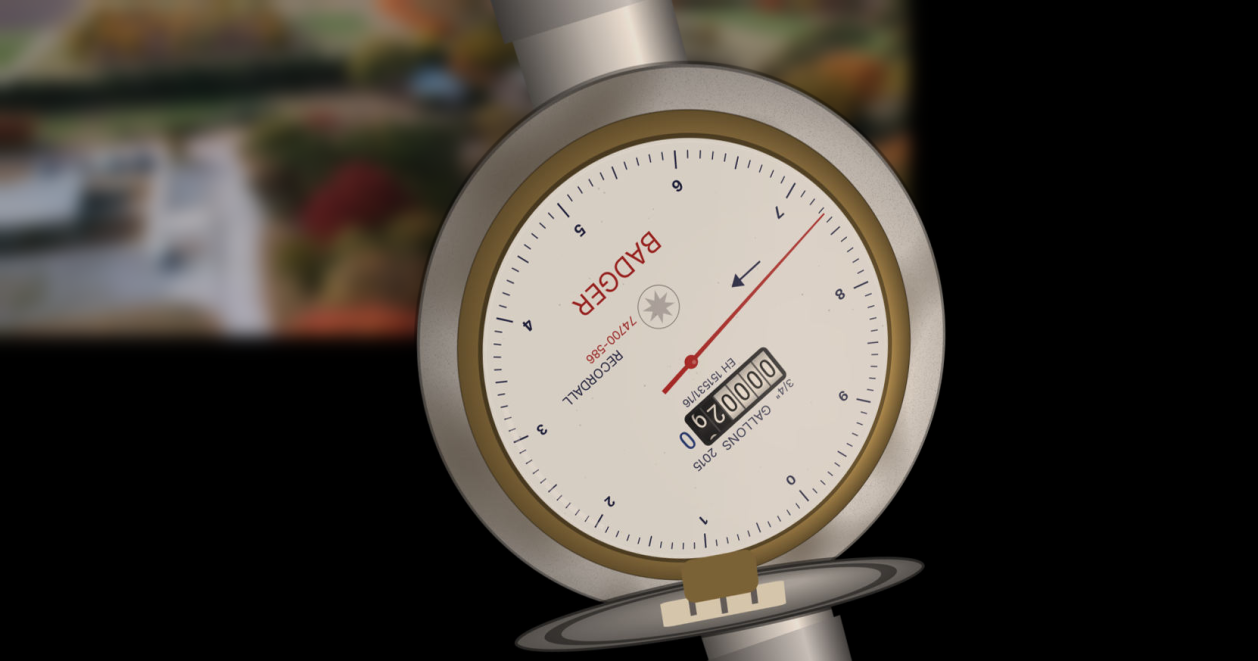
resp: 287.3,gal
